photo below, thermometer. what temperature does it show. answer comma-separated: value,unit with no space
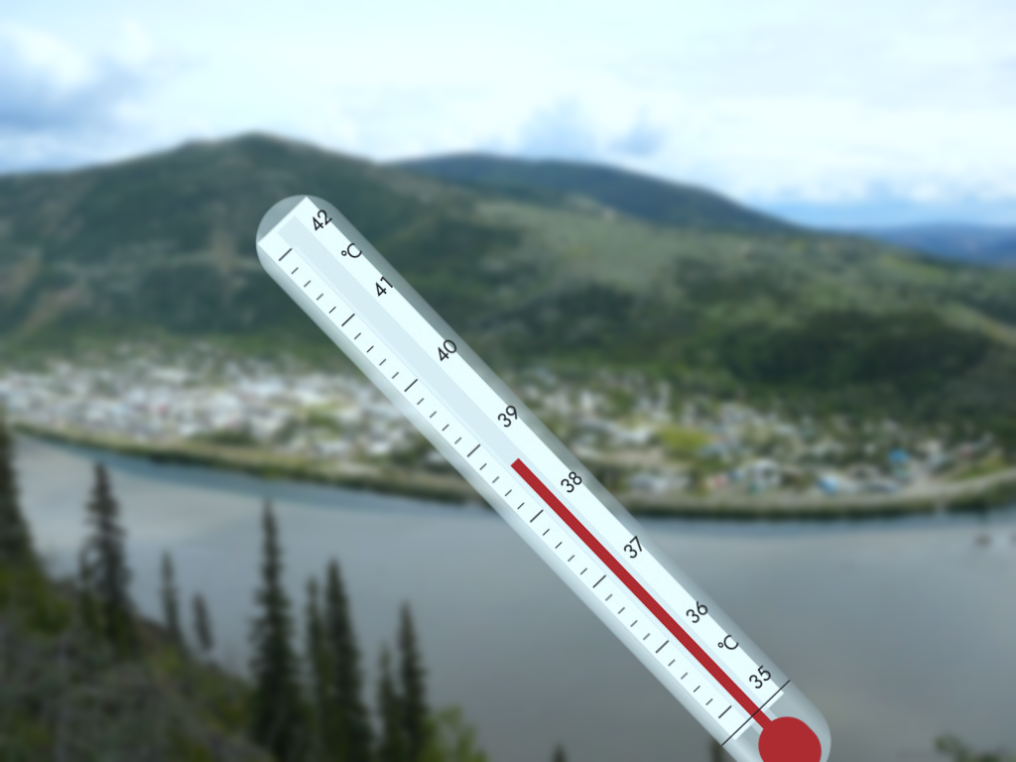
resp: 38.6,°C
